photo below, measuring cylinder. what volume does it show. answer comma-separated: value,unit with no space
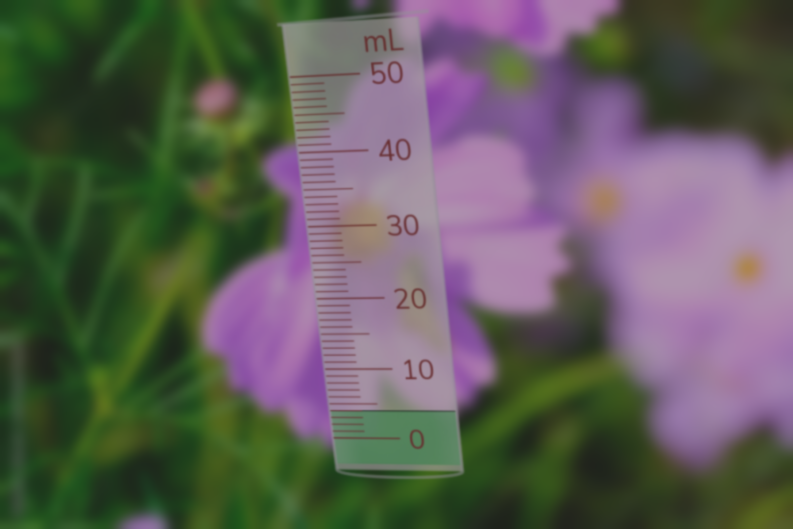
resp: 4,mL
